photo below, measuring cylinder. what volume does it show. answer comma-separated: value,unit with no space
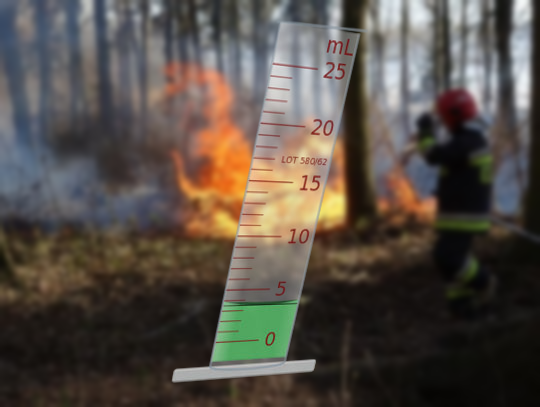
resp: 3.5,mL
